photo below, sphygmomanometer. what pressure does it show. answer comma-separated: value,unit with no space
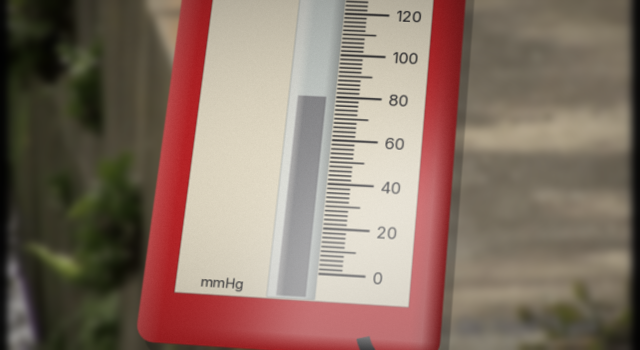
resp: 80,mmHg
